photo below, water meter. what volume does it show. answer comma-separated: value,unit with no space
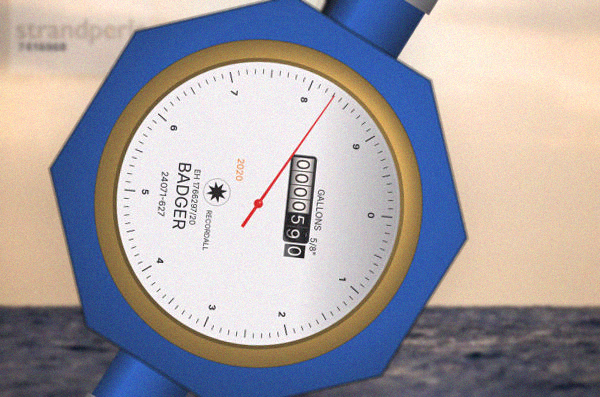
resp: 588.3,gal
